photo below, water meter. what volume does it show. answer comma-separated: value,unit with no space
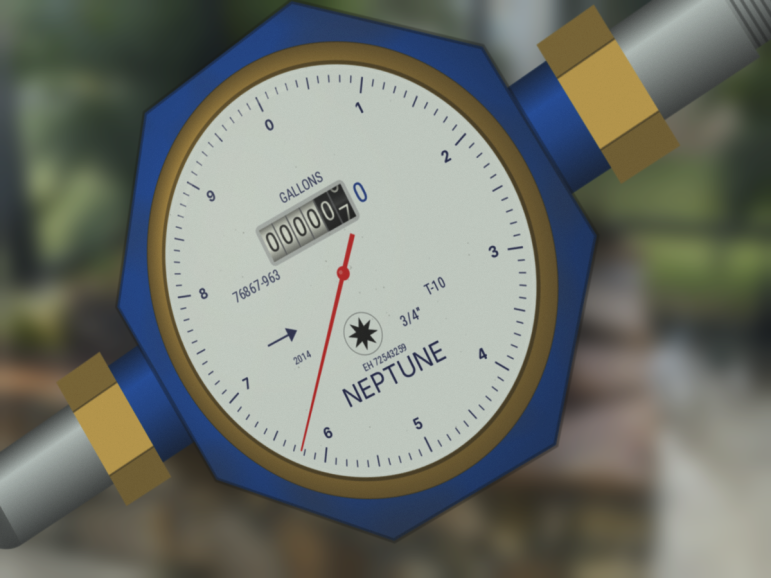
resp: 66.2,gal
